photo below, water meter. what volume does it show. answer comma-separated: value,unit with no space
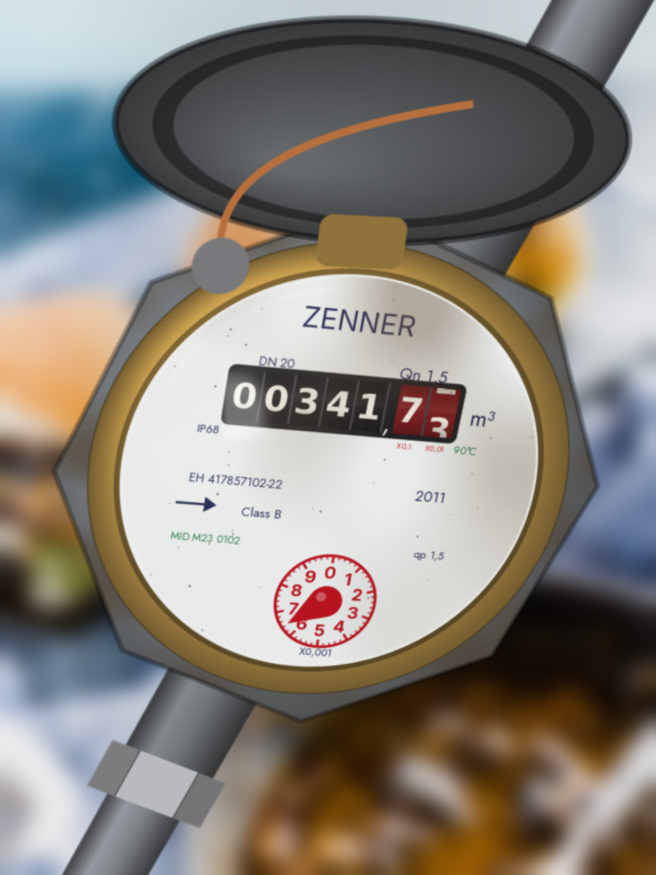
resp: 341.726,m³
